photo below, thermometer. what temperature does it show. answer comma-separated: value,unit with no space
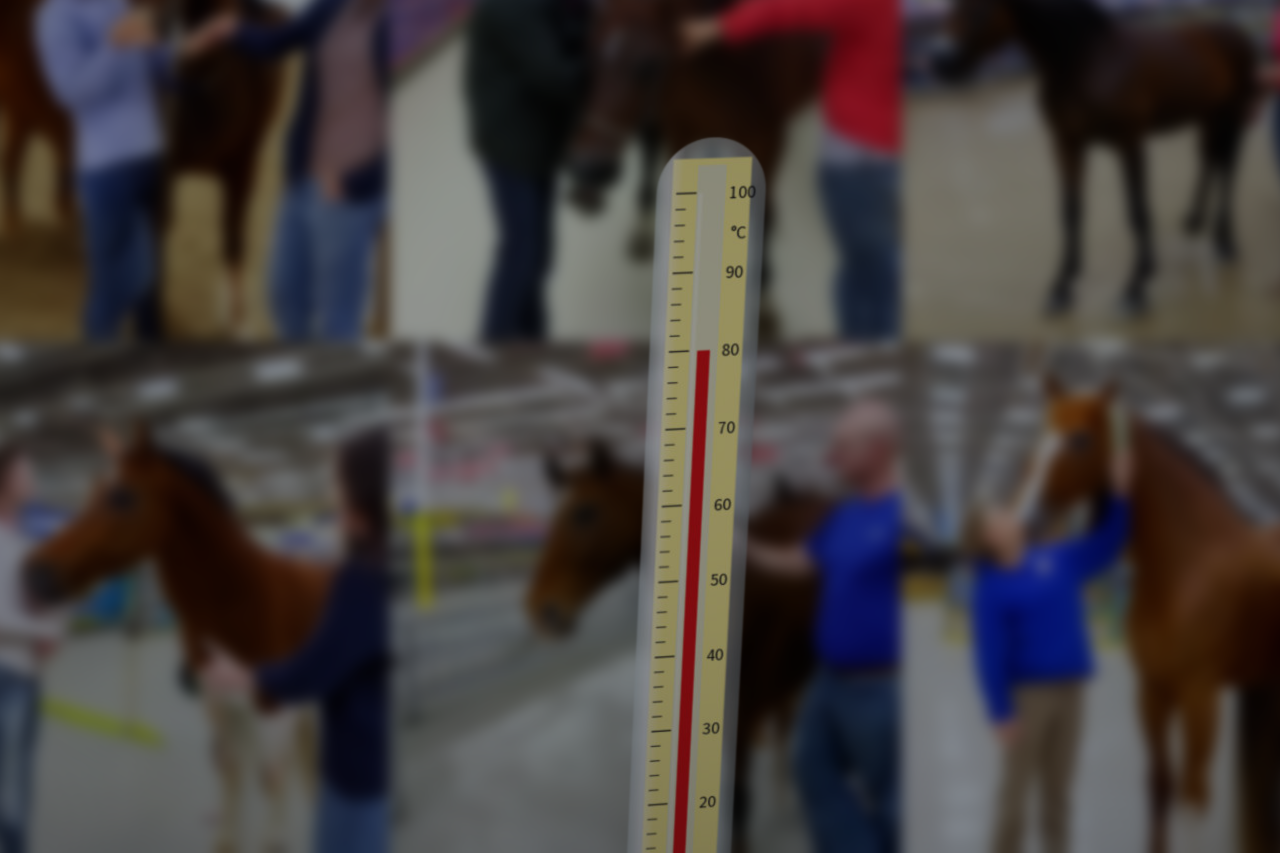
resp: 80,°C
